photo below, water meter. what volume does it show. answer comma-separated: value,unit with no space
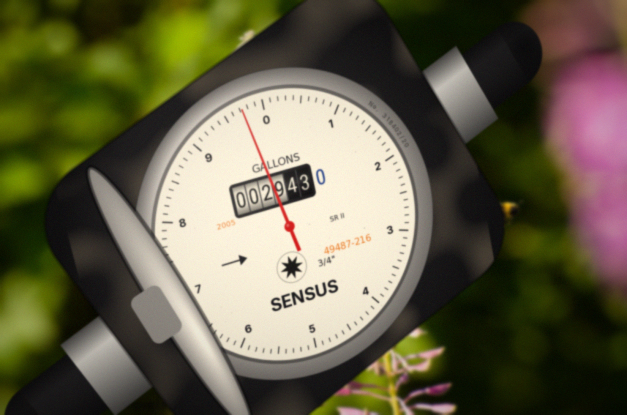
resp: 29429.7,gal
